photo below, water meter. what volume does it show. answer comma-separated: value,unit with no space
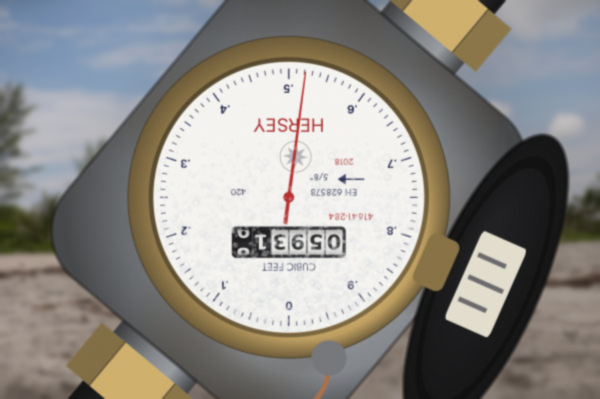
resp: 59318.52,ft³
